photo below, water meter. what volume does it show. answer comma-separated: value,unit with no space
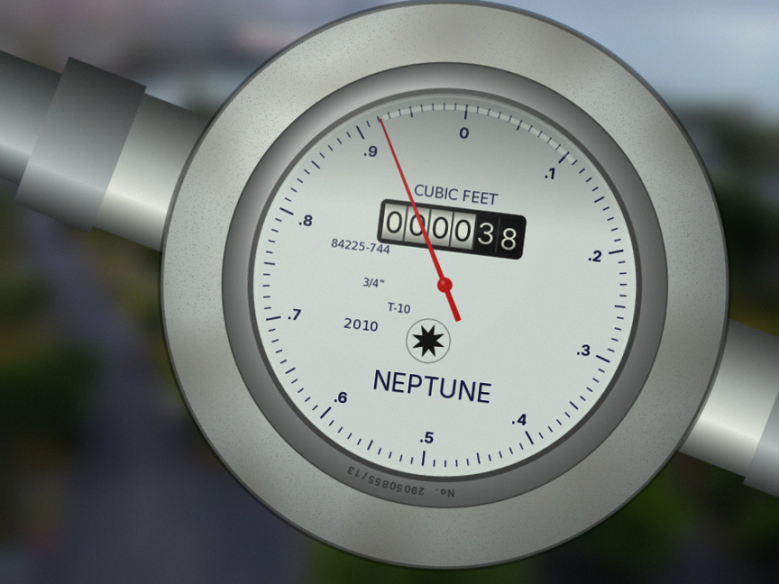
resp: 37.92,ft³
